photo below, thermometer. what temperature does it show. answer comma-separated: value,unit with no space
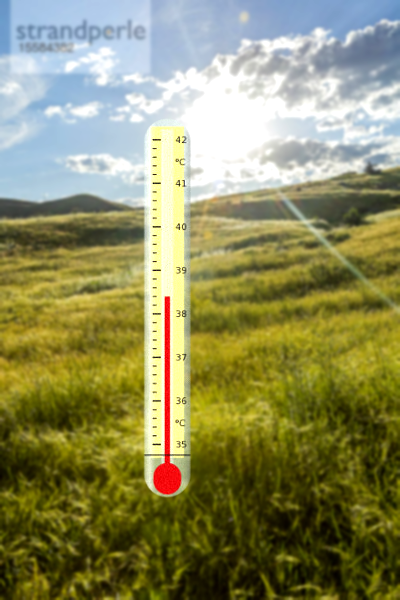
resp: 38.4,°C
